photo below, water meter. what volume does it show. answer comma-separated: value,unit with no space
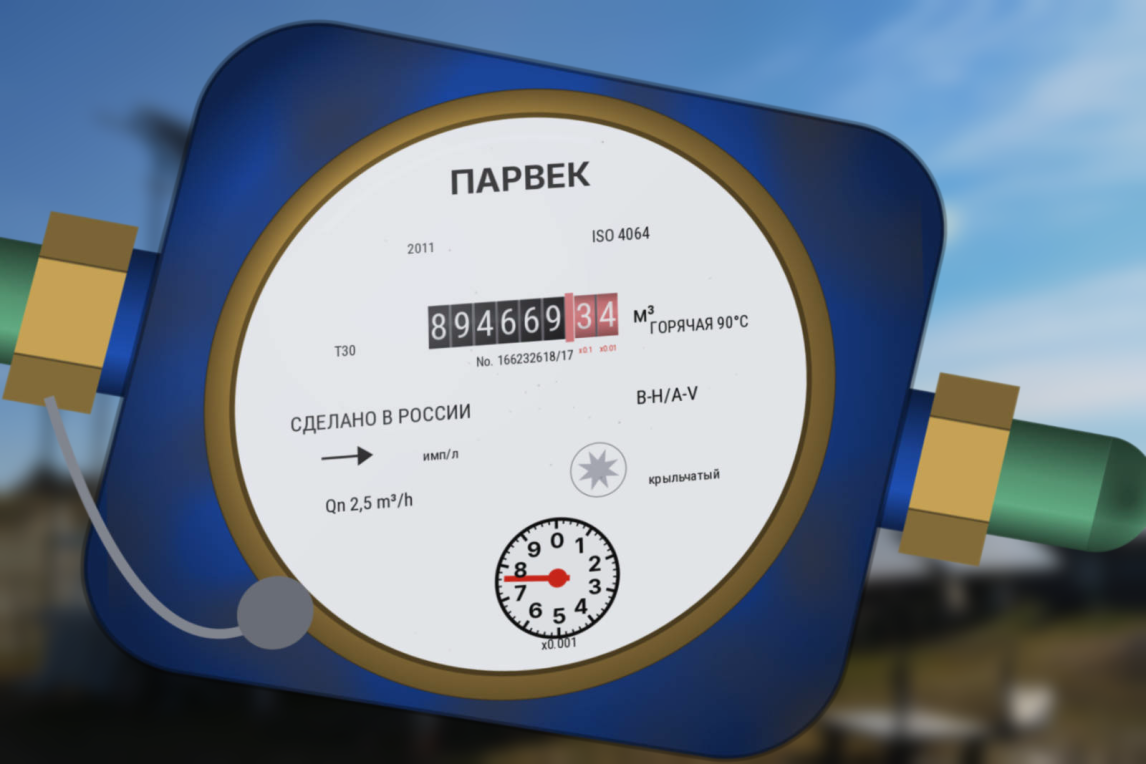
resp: 894669.347,m³
